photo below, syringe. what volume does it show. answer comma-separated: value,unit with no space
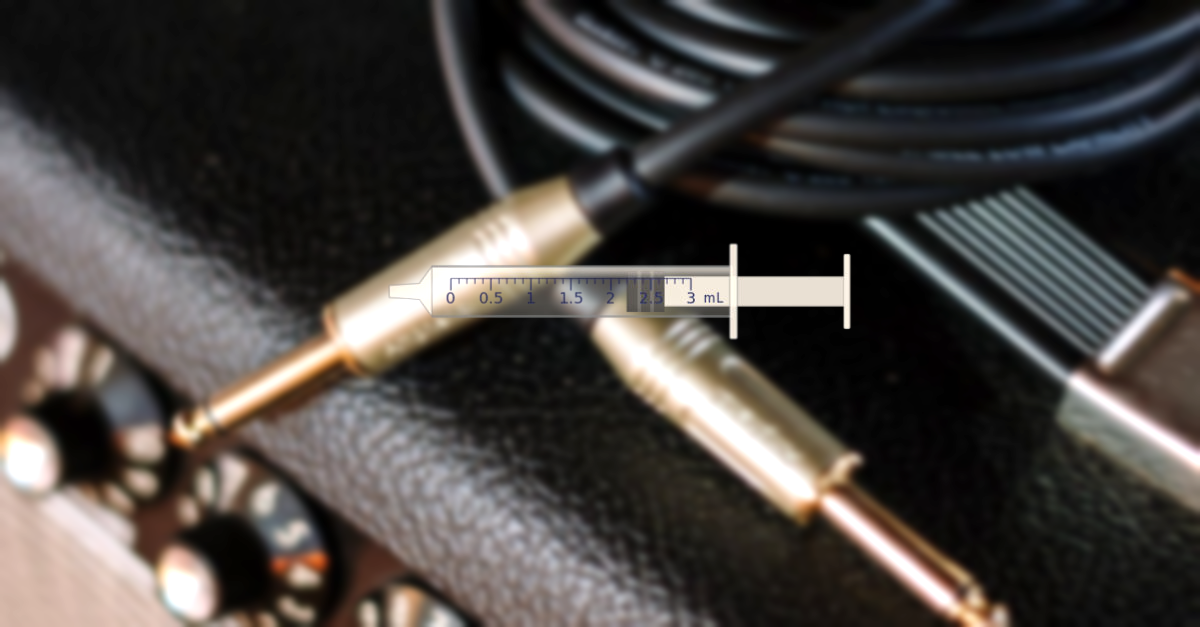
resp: 2.2,mL
